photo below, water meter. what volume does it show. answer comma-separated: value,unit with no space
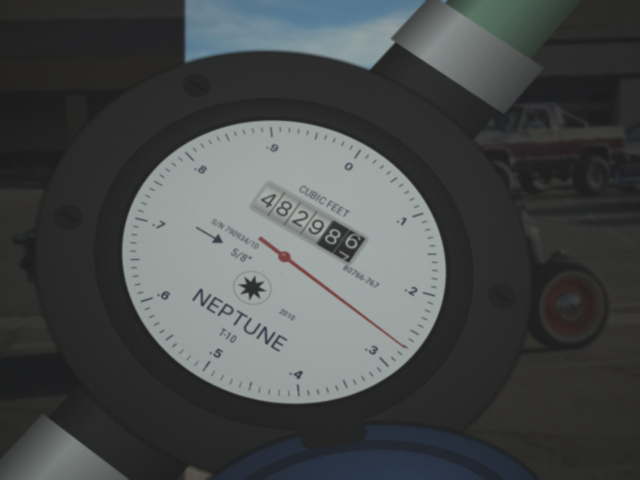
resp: 482986.27,ft³
